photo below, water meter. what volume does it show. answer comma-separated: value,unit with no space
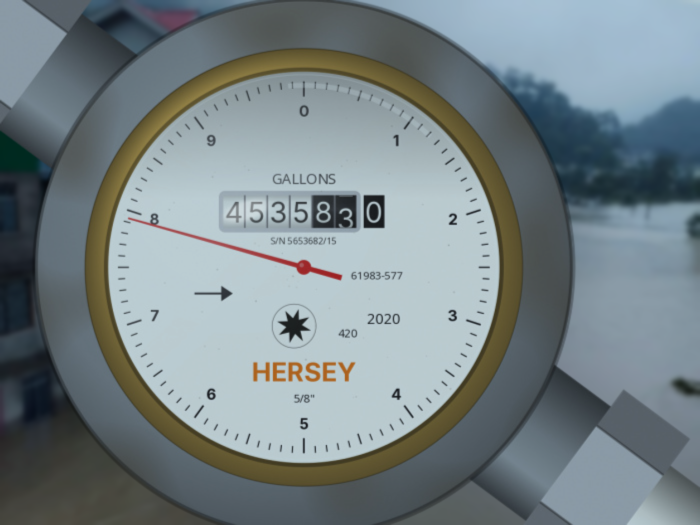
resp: 4535827.9,gal
